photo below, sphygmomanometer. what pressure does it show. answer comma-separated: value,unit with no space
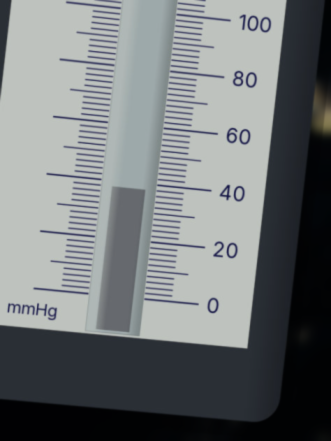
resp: 38,mmHg
